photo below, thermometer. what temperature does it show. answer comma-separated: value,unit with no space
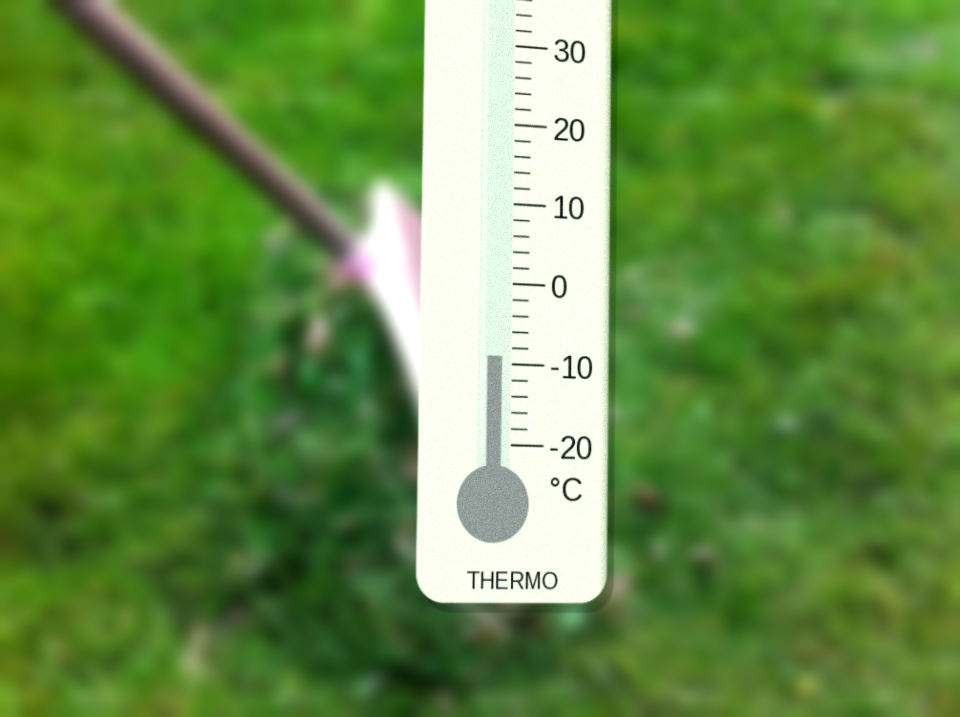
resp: -9,°C
